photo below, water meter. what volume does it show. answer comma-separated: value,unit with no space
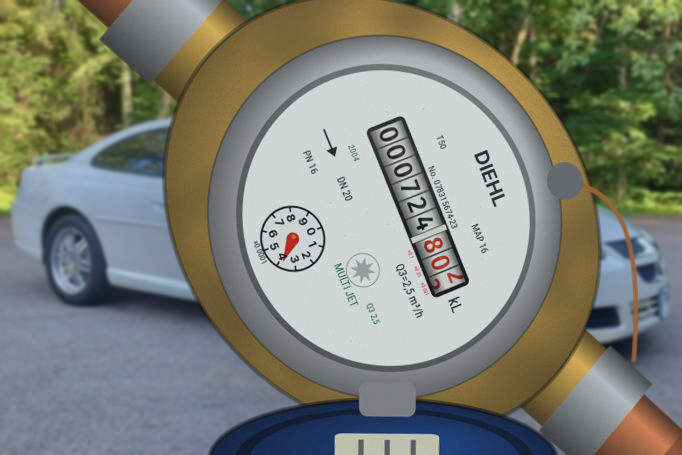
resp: 724.8023,kL
